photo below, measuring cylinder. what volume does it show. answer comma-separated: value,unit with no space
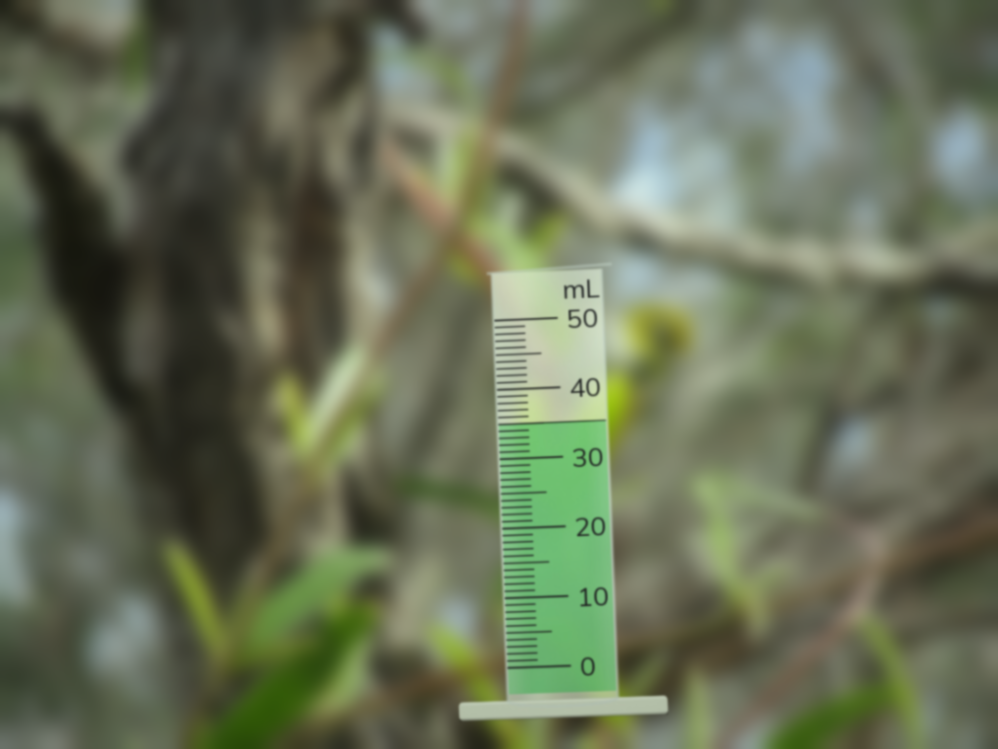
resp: 35,mL
